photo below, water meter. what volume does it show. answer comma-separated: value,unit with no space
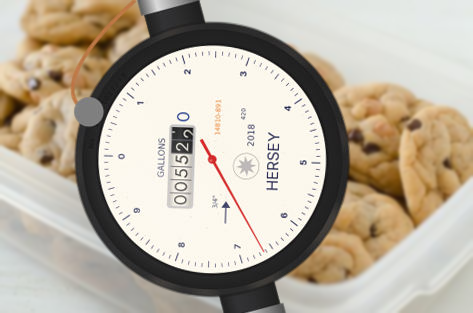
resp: 55216.6,gal
